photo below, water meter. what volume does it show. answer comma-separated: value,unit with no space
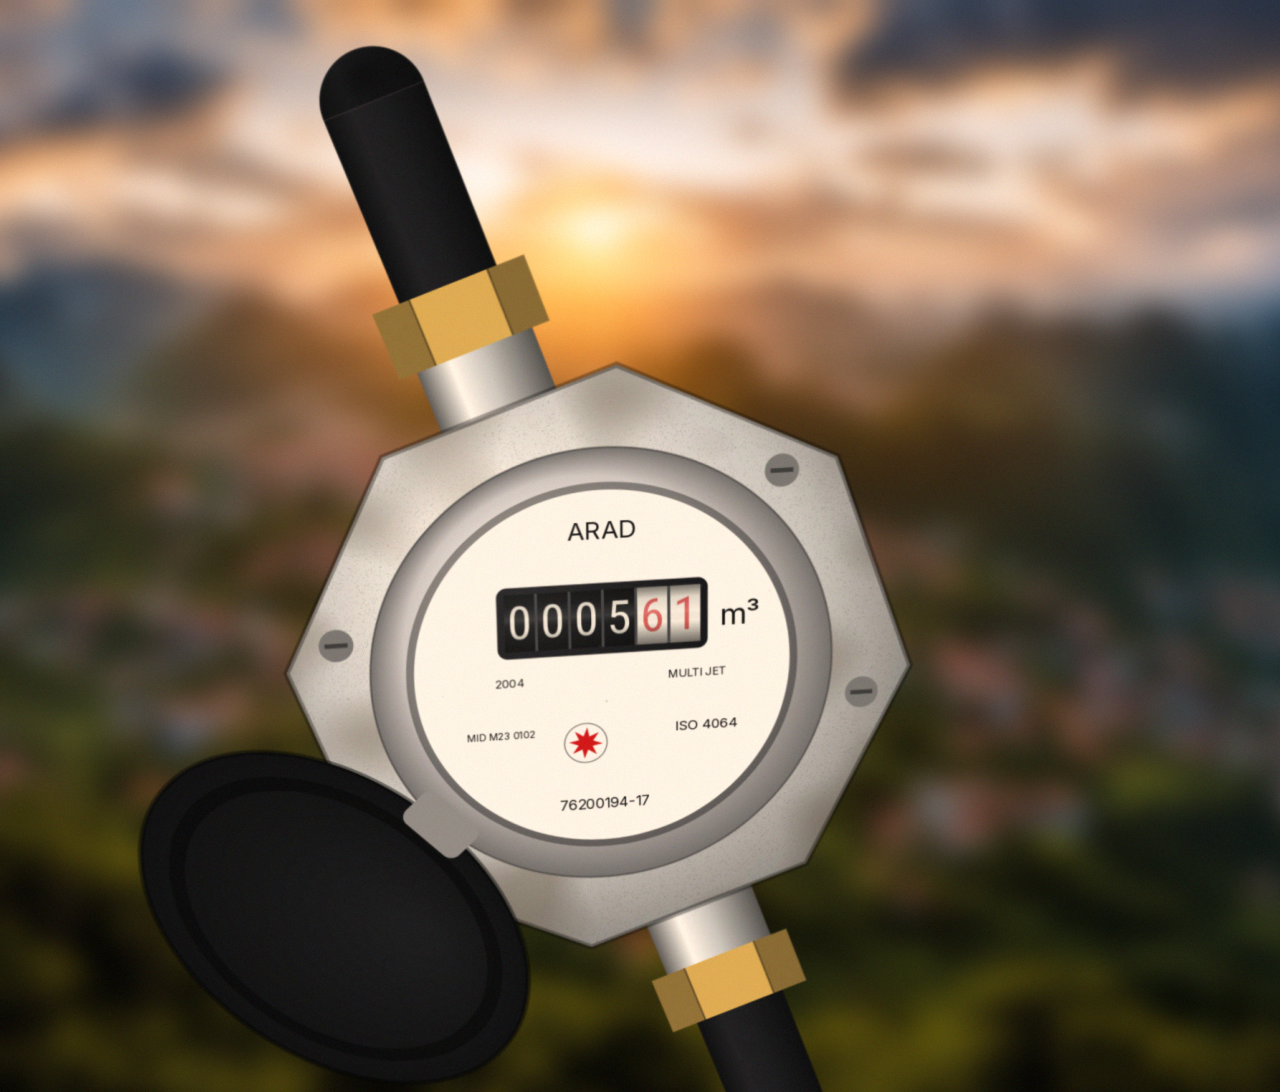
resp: 5.61,m³
